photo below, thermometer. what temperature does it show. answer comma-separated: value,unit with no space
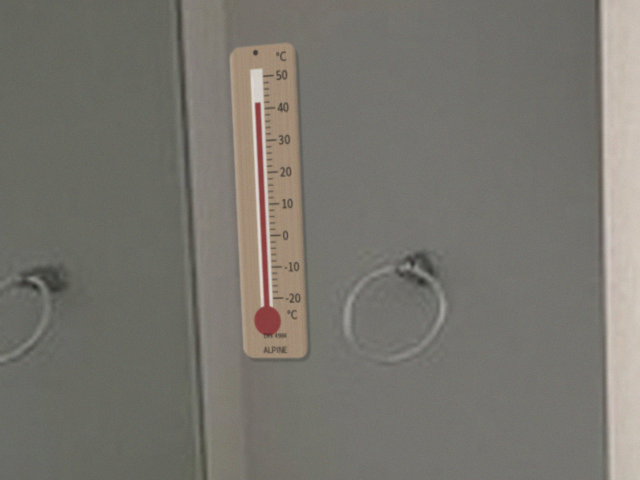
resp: 42,°C
